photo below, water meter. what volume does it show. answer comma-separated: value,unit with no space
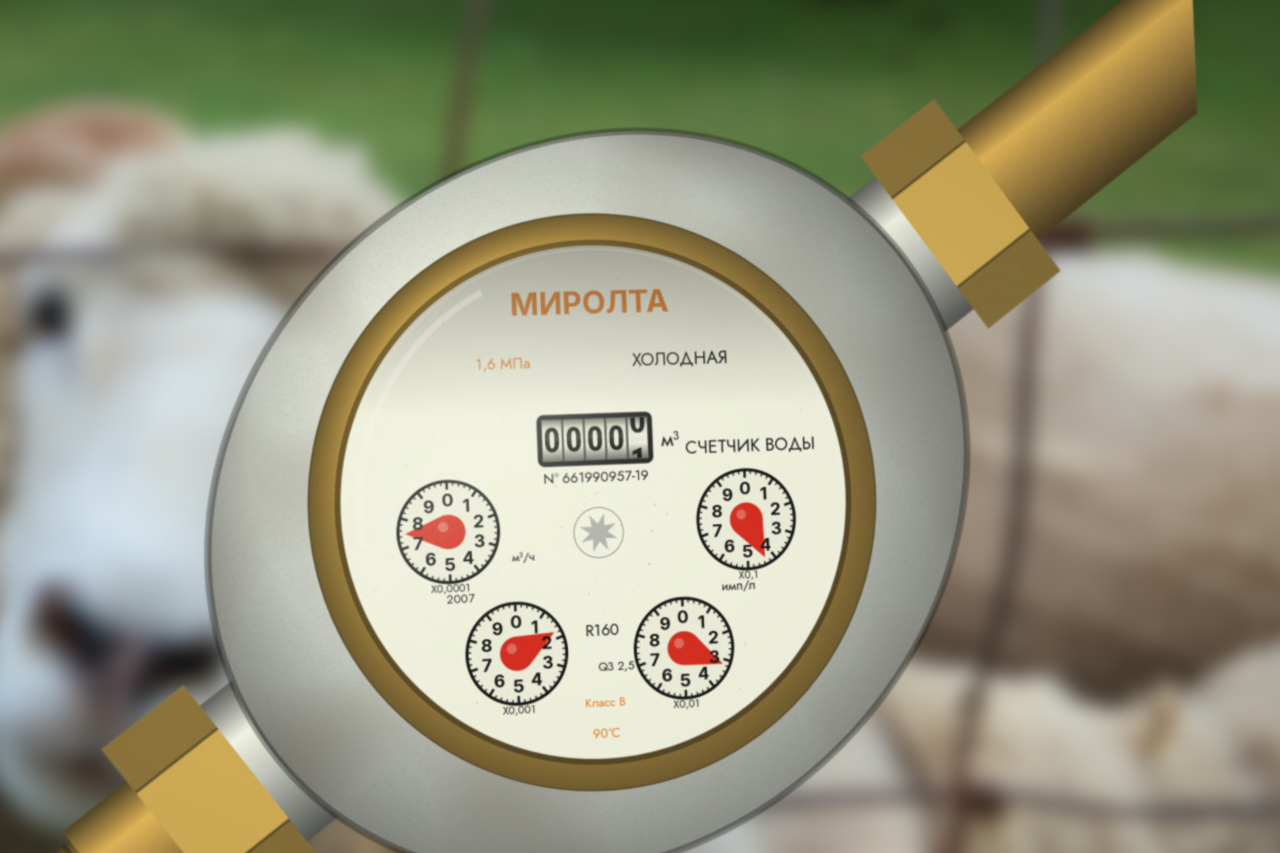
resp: 0.4317,m³
